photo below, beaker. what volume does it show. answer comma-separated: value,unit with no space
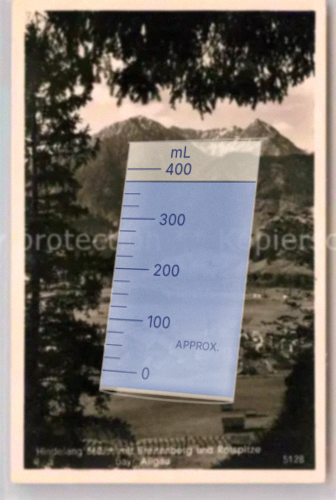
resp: 375,mL
